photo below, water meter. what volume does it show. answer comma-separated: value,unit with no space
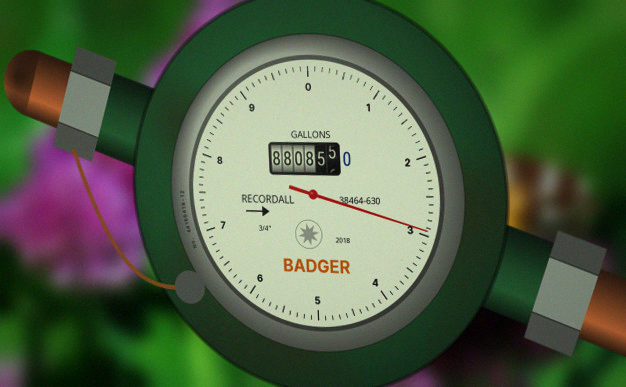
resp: 8808552.9,gal
